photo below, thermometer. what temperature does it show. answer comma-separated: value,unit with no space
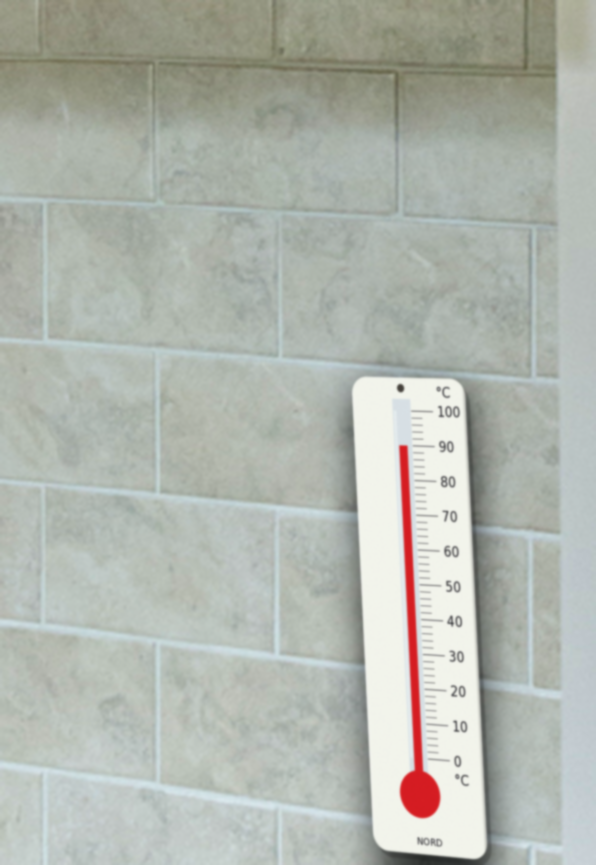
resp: 90,°C
